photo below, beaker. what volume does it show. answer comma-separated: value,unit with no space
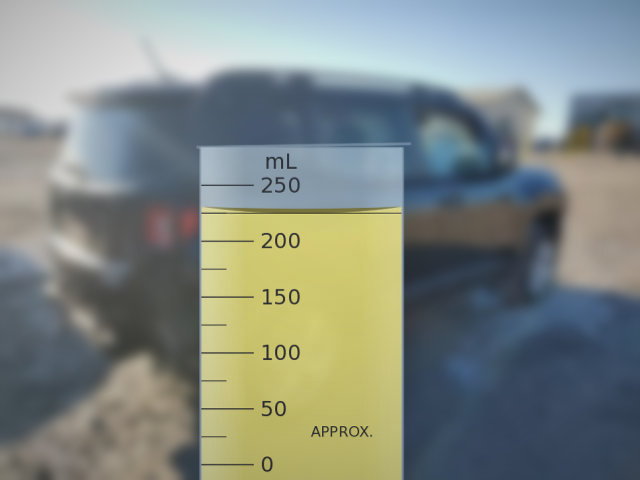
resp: 225,mL
